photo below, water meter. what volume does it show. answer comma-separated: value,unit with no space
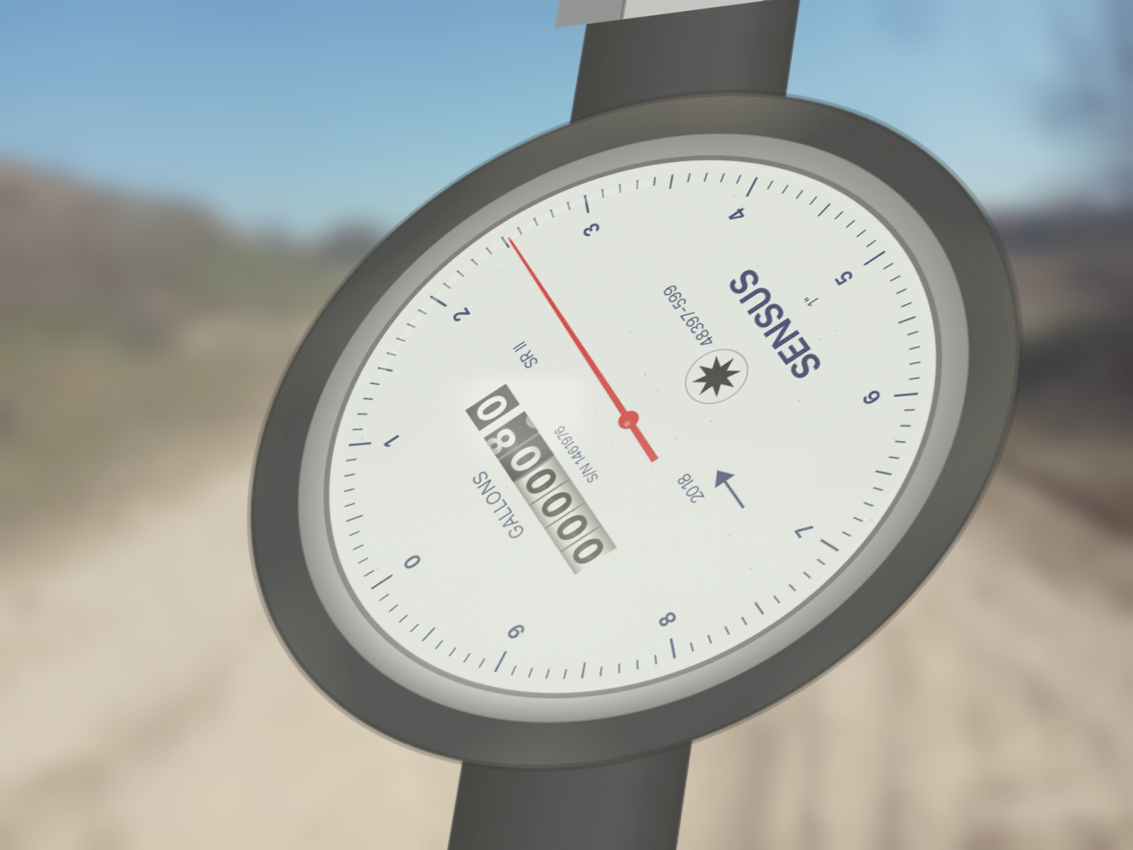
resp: 82.5,gal
